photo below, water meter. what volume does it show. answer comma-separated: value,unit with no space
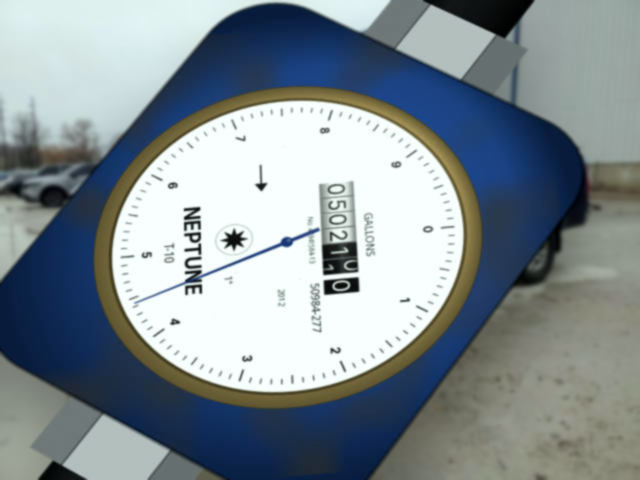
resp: 502104.4,gal
